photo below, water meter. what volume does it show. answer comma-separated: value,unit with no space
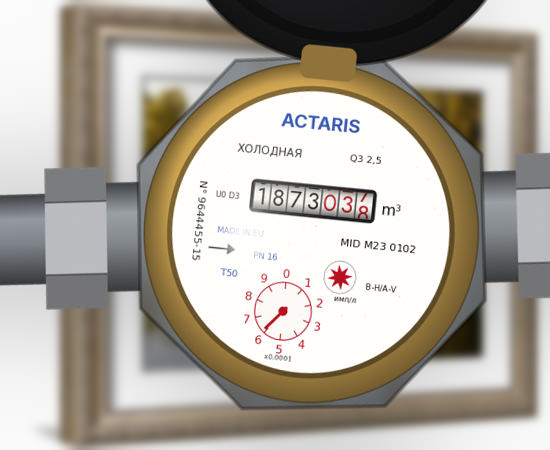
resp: 1873.0376,m³
